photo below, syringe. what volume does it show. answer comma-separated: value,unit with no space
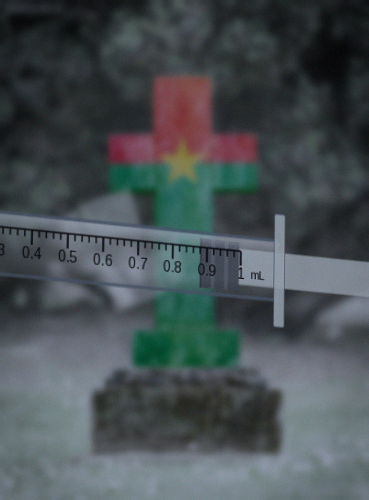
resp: 0.88,mL
